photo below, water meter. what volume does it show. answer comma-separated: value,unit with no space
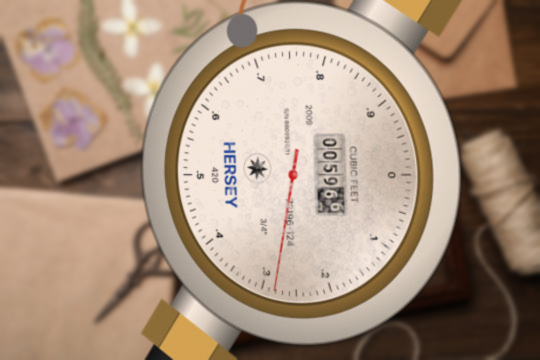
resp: 5966.28,ft³
